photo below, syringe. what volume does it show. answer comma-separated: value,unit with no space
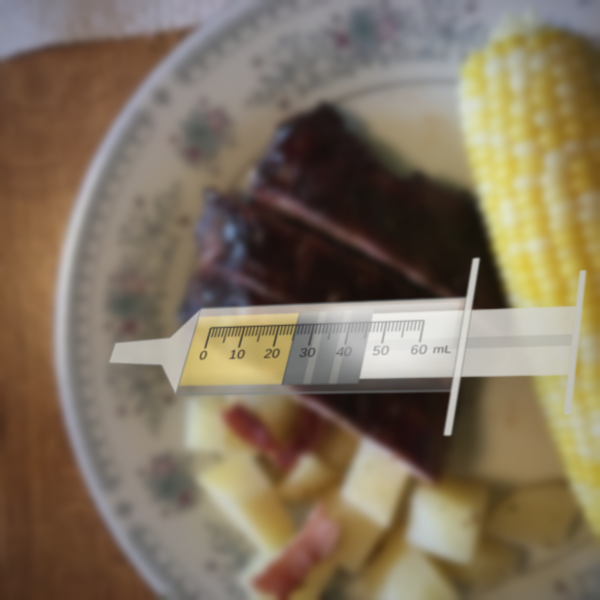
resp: 25,mL
